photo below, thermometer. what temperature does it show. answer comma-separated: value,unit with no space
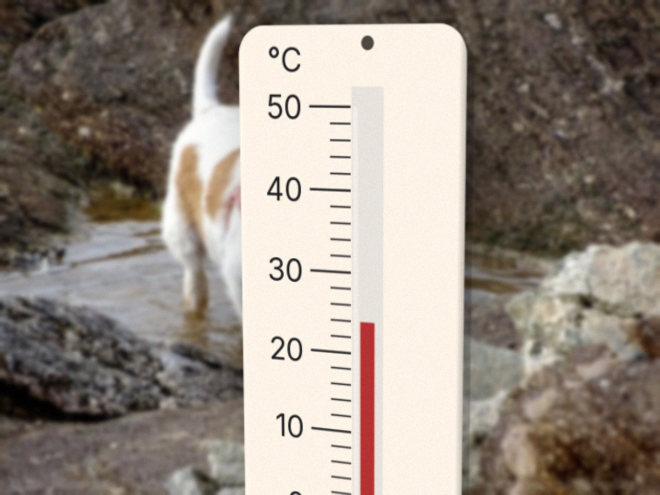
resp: 24,°C
